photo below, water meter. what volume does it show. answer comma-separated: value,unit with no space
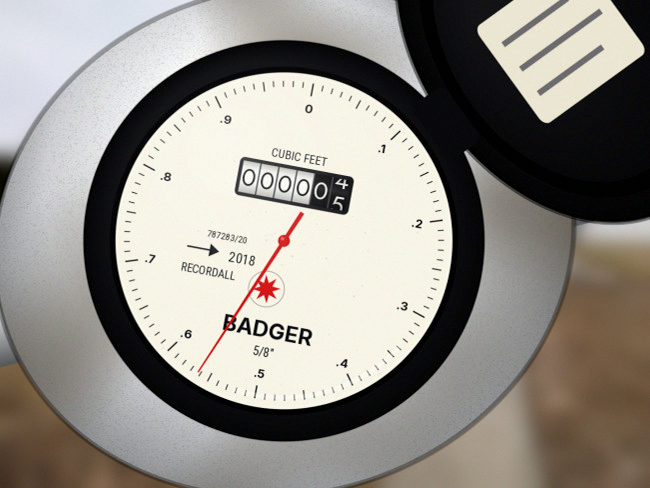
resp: 4.56,ft³
